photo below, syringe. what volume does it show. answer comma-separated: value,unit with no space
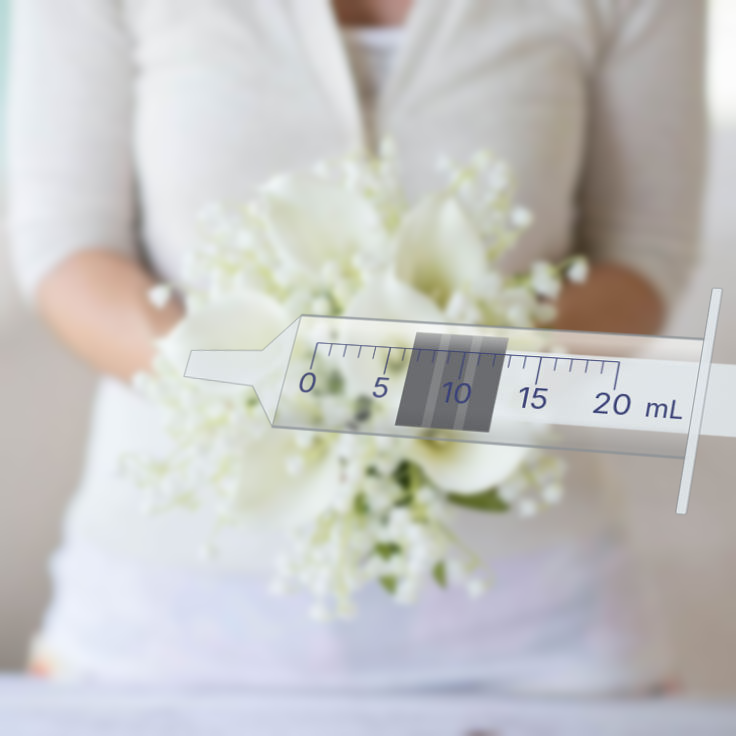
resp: 6.5,mL
